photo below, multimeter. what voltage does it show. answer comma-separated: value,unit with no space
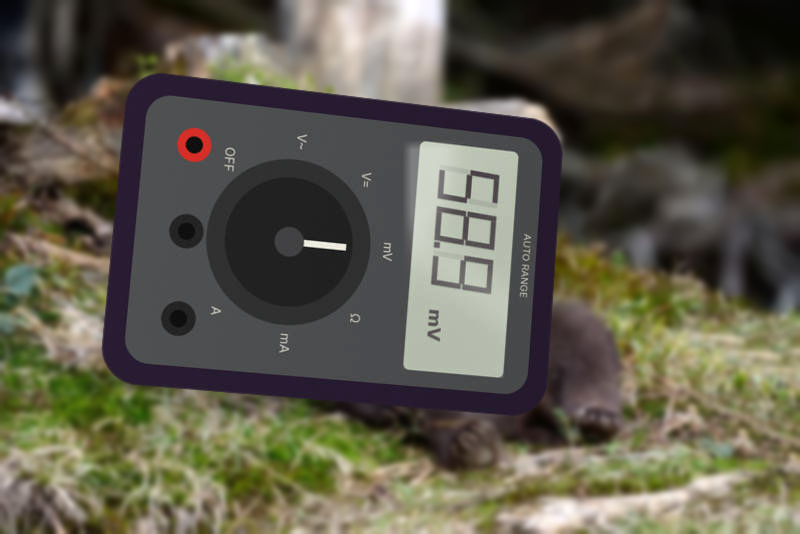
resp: 58.9,mV
